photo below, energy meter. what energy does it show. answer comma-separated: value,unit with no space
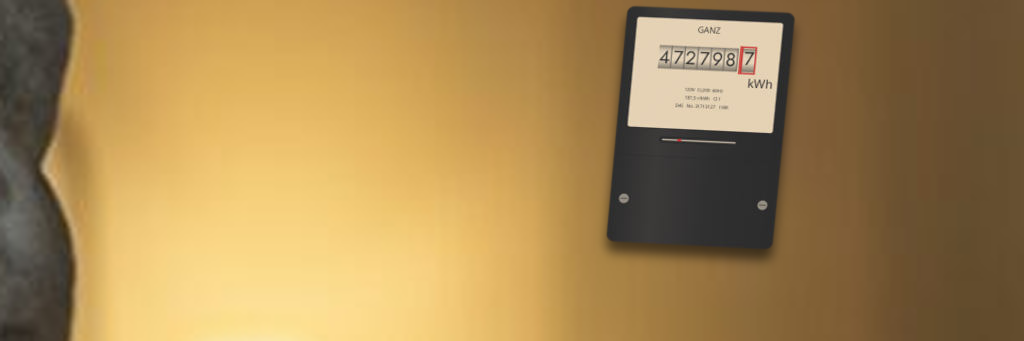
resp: 472798.7,kWh
